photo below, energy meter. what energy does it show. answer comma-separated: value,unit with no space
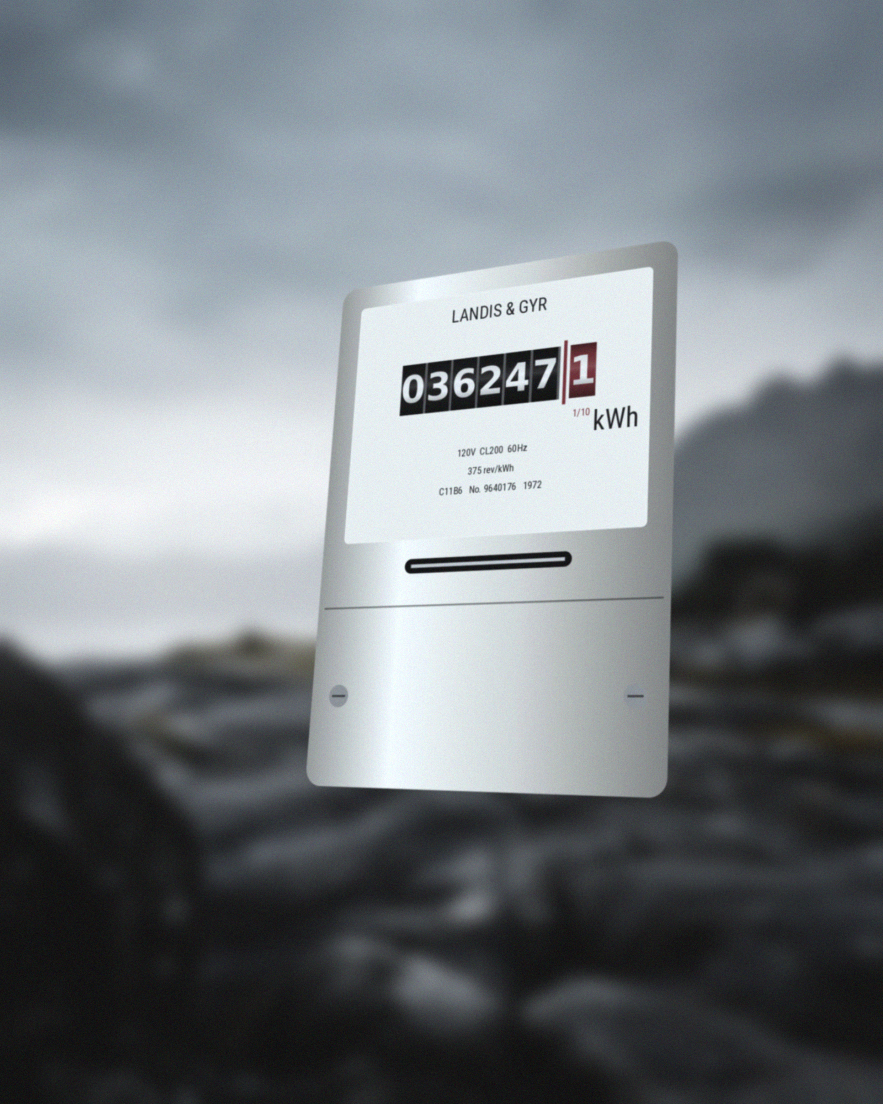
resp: 36247.1,kWh
